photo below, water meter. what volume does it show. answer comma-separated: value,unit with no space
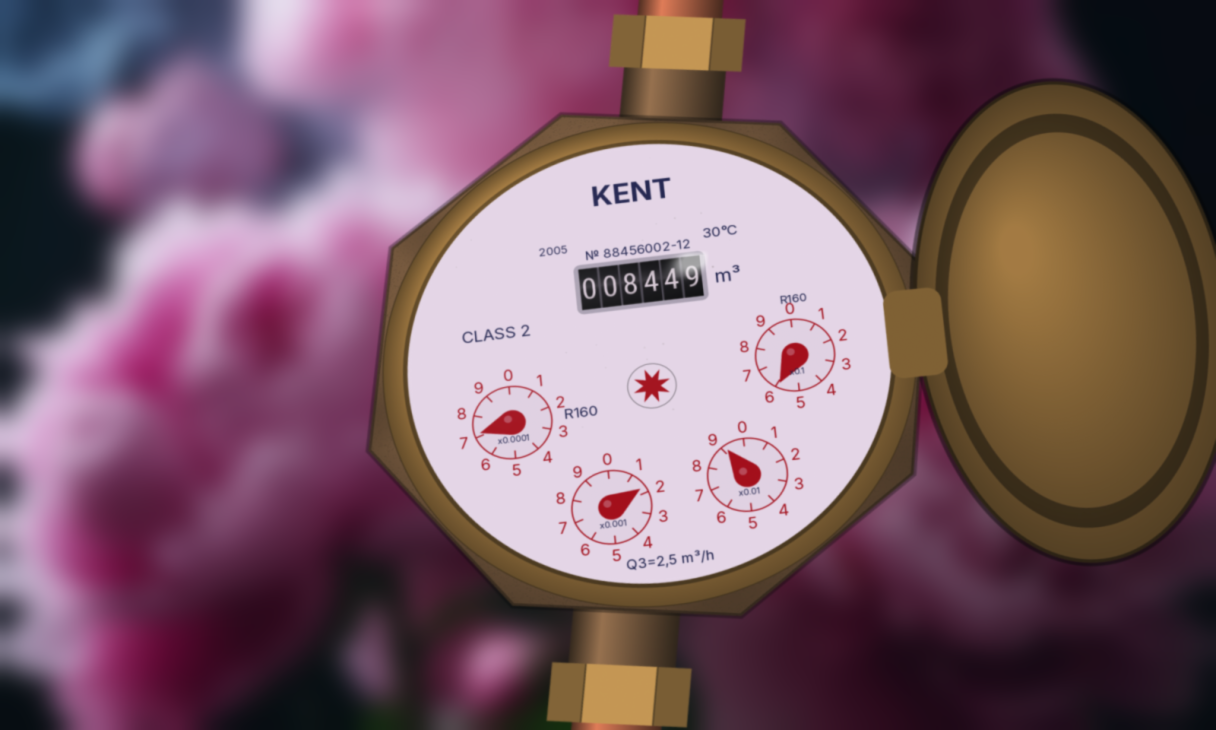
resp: 8449.5917,m³
